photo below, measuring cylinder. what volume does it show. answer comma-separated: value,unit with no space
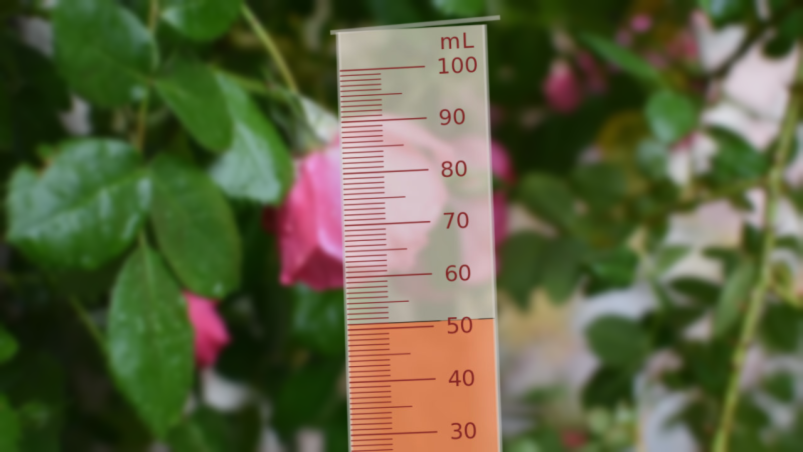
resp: 51,mL
